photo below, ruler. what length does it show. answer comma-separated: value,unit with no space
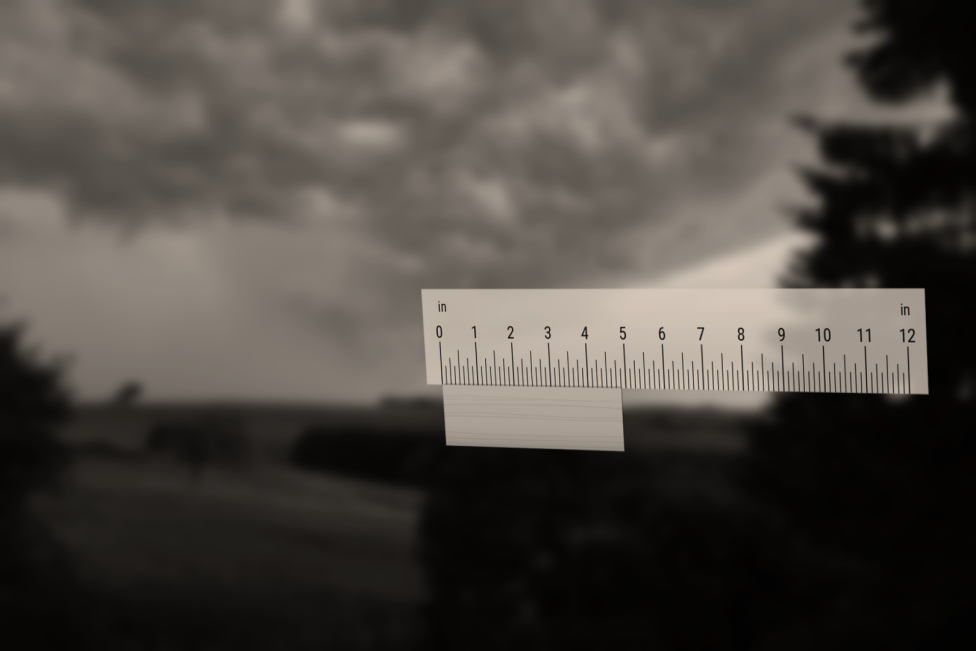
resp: 4.875,in
